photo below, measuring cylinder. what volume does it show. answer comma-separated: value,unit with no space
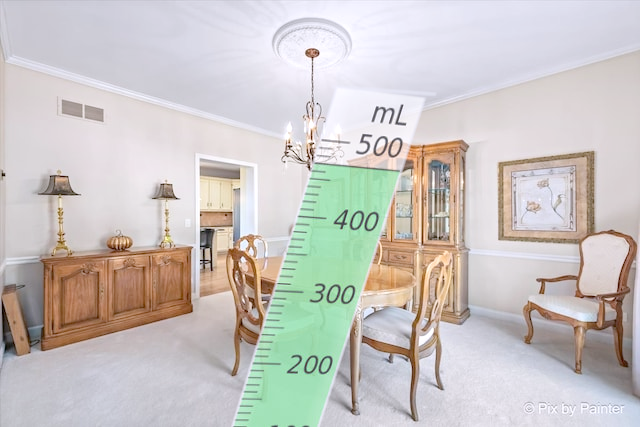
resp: 470,mL
